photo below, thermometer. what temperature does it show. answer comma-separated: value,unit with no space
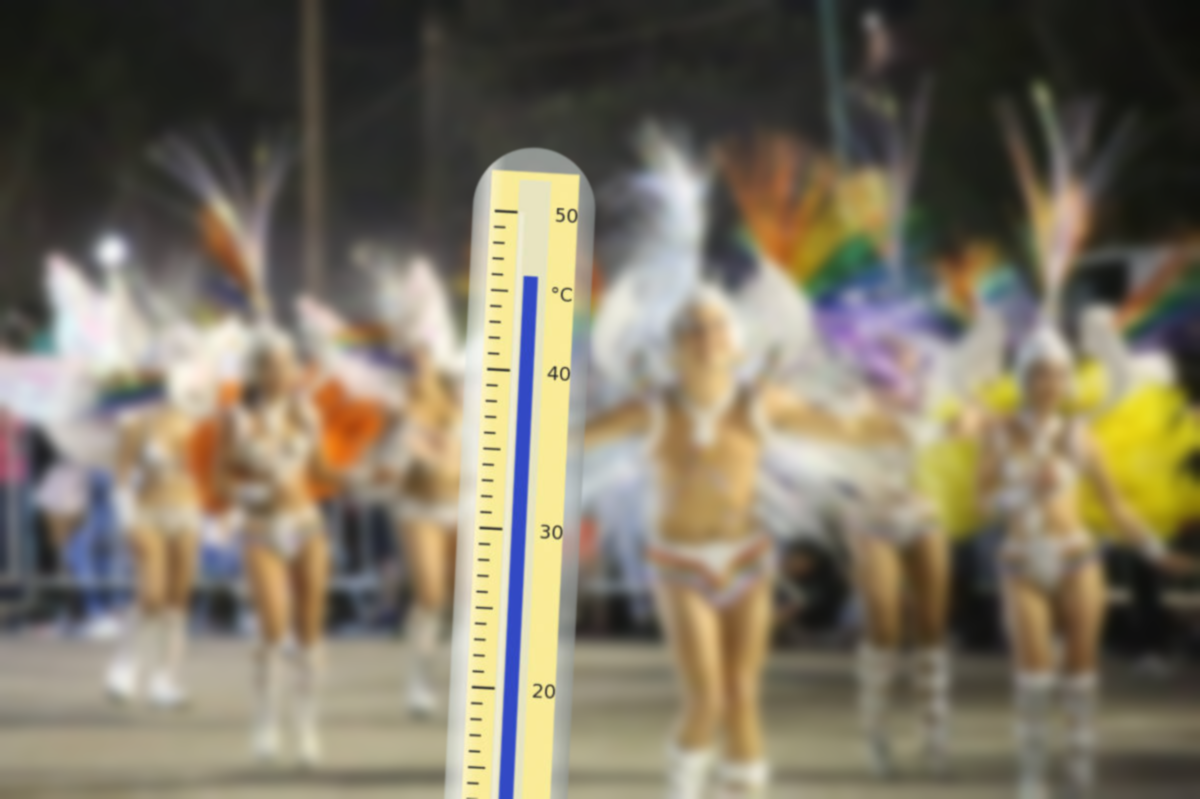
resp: 46,°C
